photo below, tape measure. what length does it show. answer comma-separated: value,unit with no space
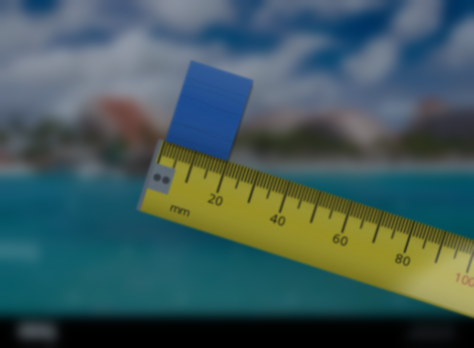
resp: 20,mm
